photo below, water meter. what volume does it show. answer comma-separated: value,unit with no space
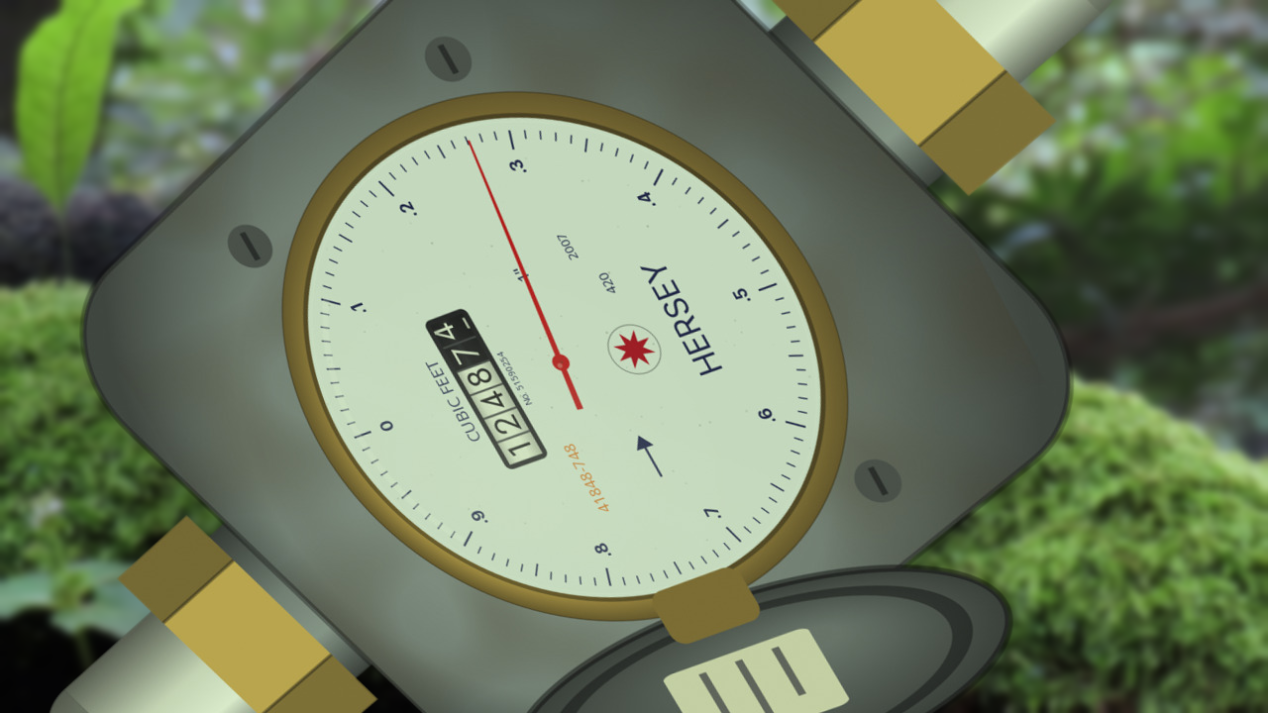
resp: 124874.27,ft³
